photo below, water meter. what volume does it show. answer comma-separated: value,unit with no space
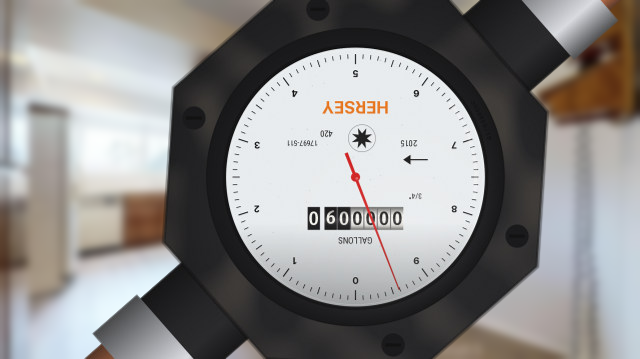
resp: 89.4,gal
